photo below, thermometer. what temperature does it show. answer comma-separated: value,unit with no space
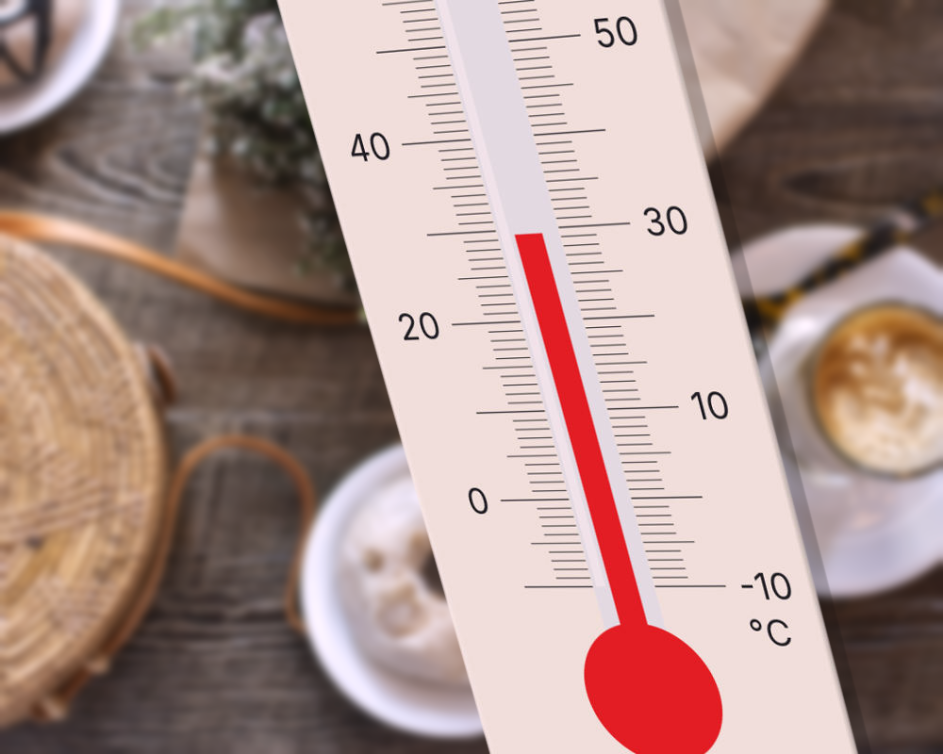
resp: 29.5,°C
